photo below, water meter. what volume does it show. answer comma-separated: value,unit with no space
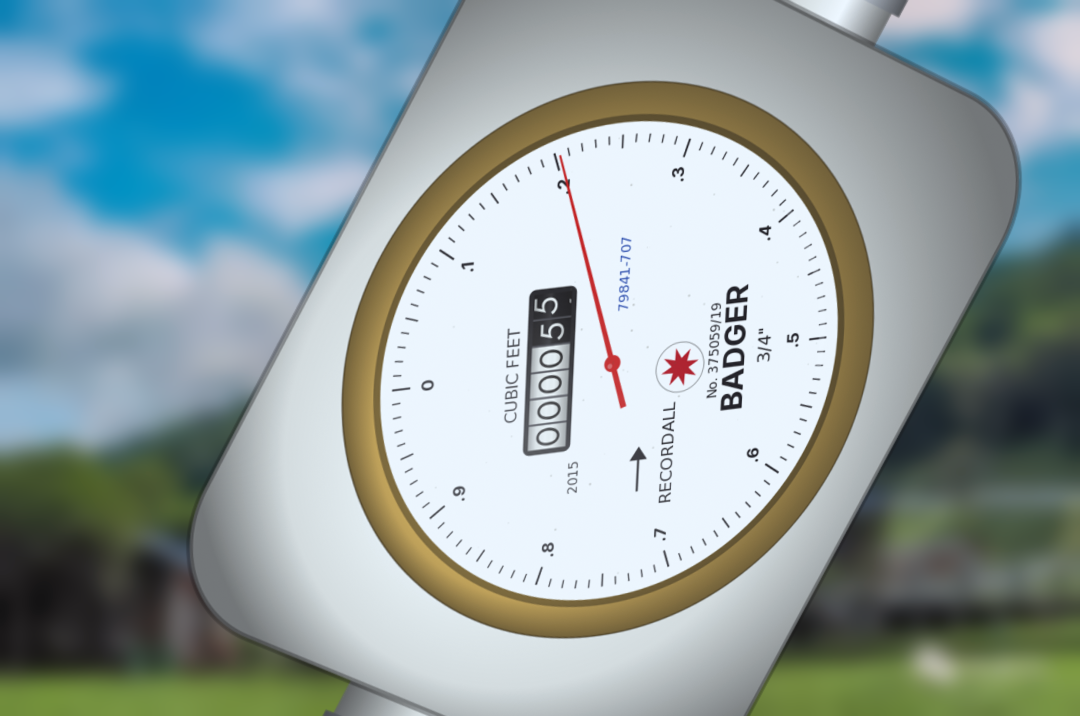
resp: 55.20,ft³
